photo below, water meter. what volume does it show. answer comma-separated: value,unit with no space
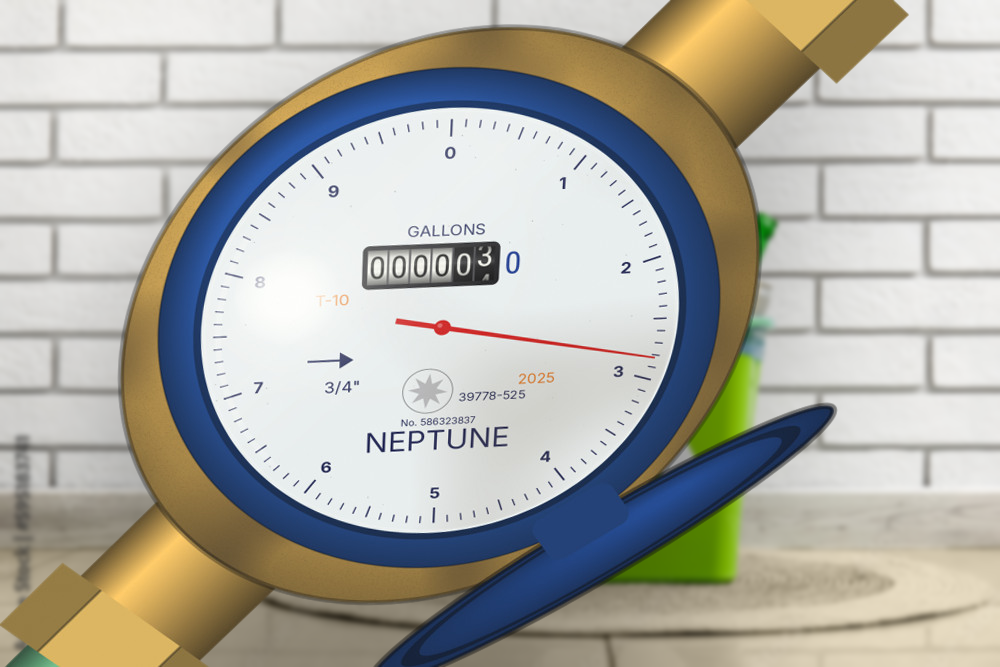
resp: 32.8,gal
